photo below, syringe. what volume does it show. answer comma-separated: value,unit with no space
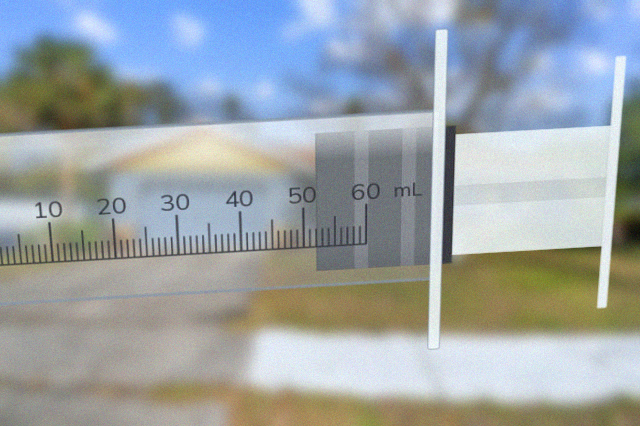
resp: 52,mL
